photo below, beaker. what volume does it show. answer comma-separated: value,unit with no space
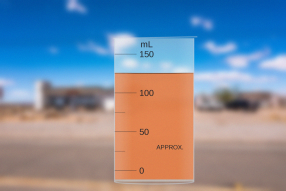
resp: 125,mL
